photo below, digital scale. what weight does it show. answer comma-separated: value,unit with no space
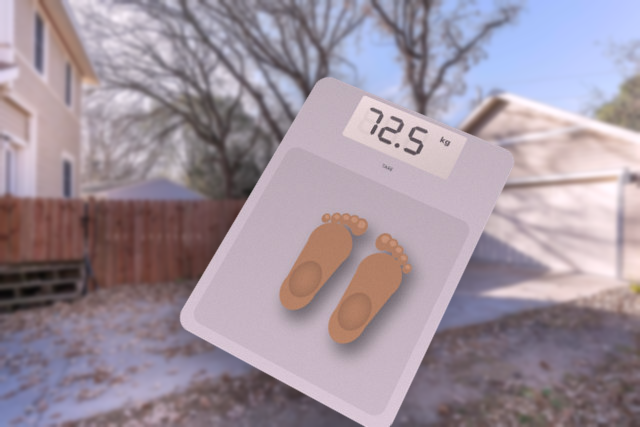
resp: 72.5,kg
